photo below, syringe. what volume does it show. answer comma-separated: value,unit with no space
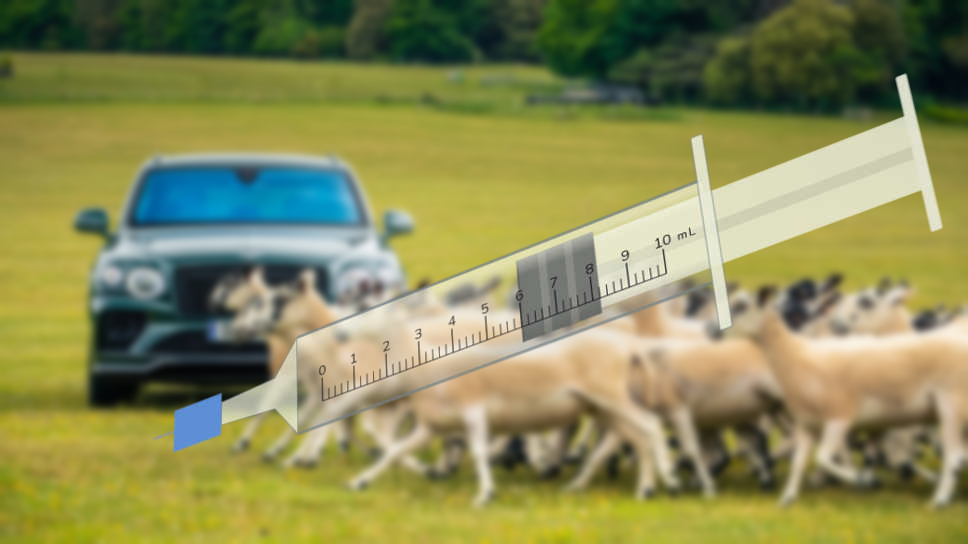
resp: 6,mL
